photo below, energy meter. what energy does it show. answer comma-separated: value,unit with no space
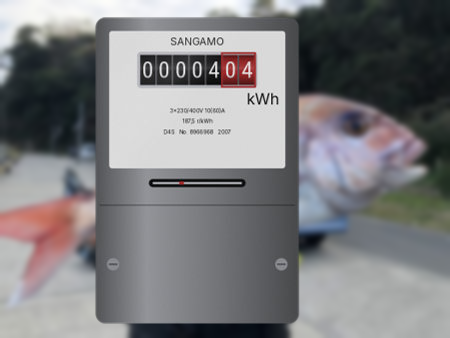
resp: 4.04,kWh
